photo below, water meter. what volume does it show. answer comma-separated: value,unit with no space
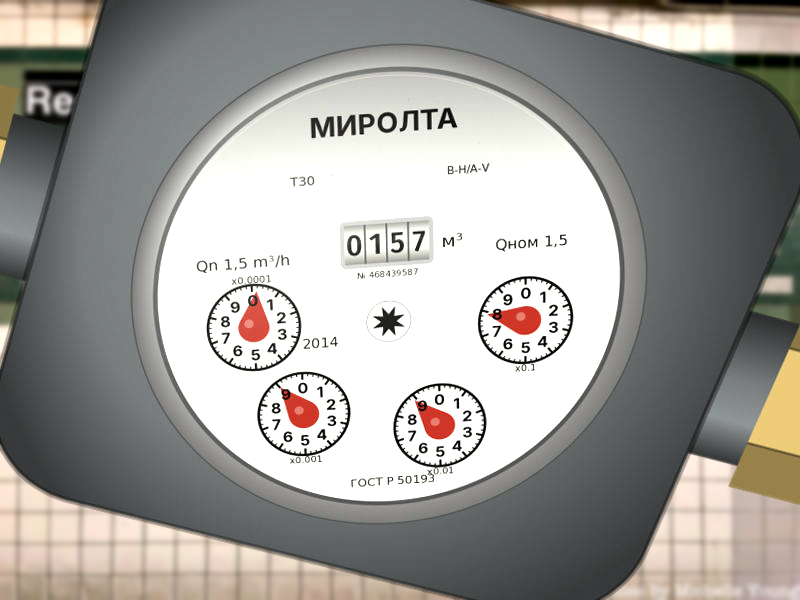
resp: 157.7890,m³
